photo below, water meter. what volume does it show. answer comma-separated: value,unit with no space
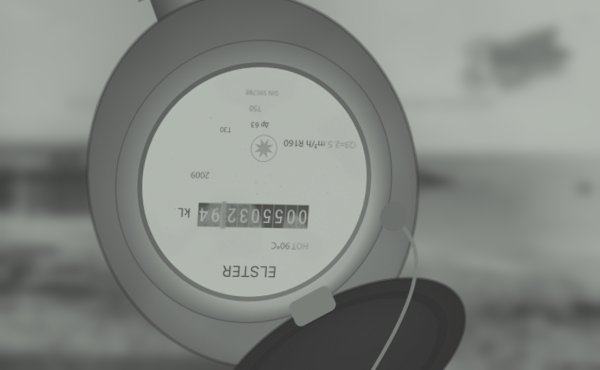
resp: 55032.94,kL
